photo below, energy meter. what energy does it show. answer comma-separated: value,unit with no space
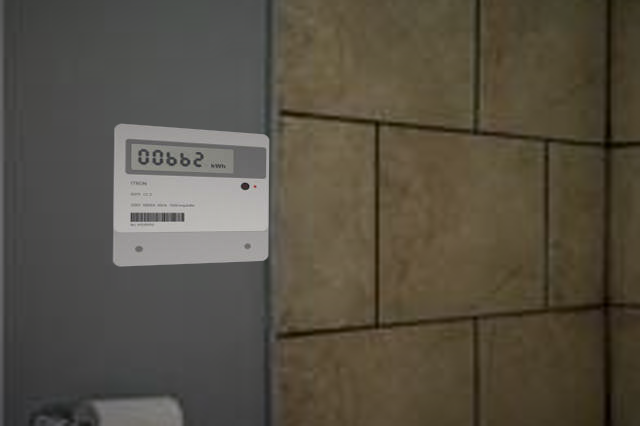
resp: 662,kWh
